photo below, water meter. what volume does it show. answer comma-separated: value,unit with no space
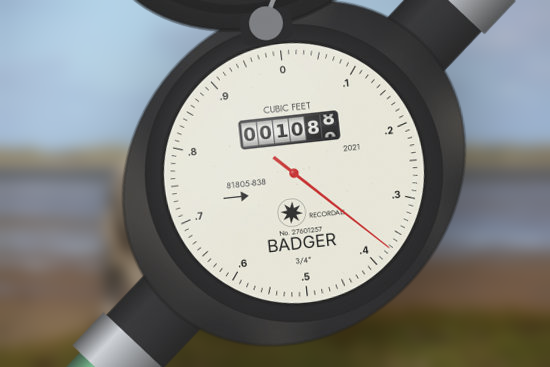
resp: 1088.37,ft³
